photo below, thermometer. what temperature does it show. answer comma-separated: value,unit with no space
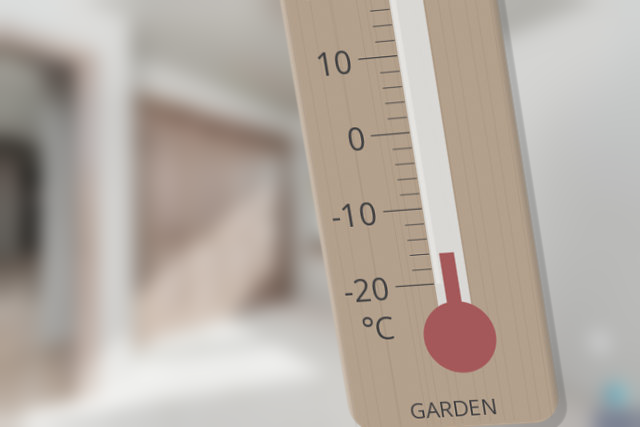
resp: -16,°C
